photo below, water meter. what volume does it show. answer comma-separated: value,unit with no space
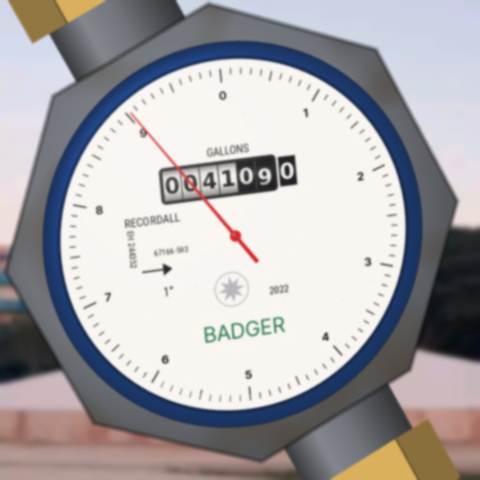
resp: 41089.0,gal
